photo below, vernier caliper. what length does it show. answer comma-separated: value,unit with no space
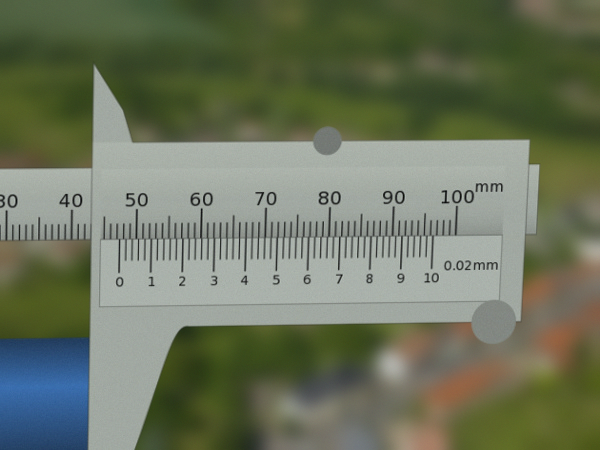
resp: 47.4,mm
